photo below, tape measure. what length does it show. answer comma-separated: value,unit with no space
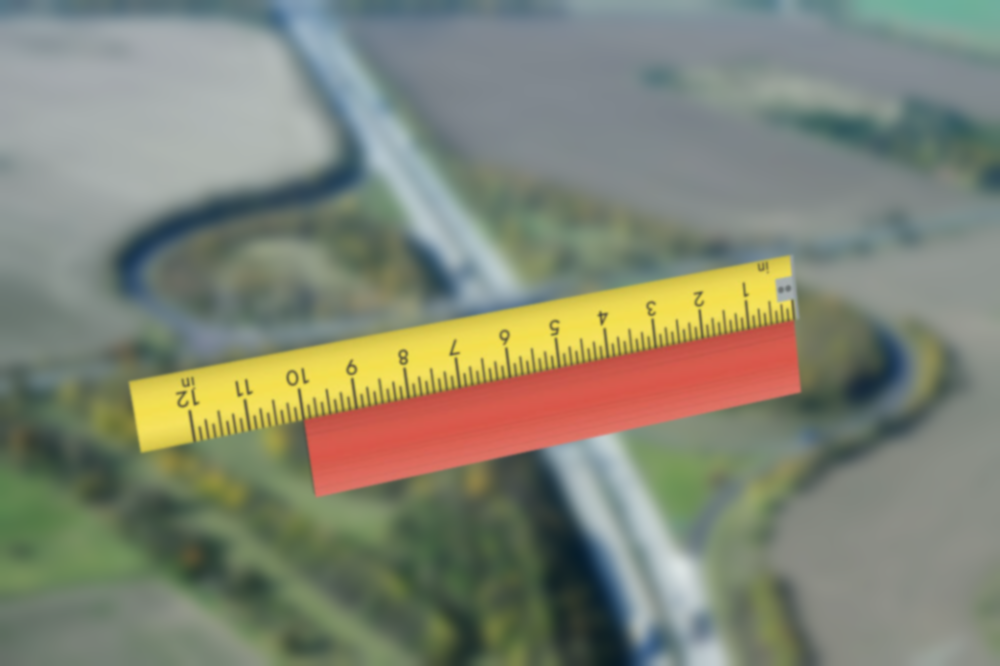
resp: 10,in
